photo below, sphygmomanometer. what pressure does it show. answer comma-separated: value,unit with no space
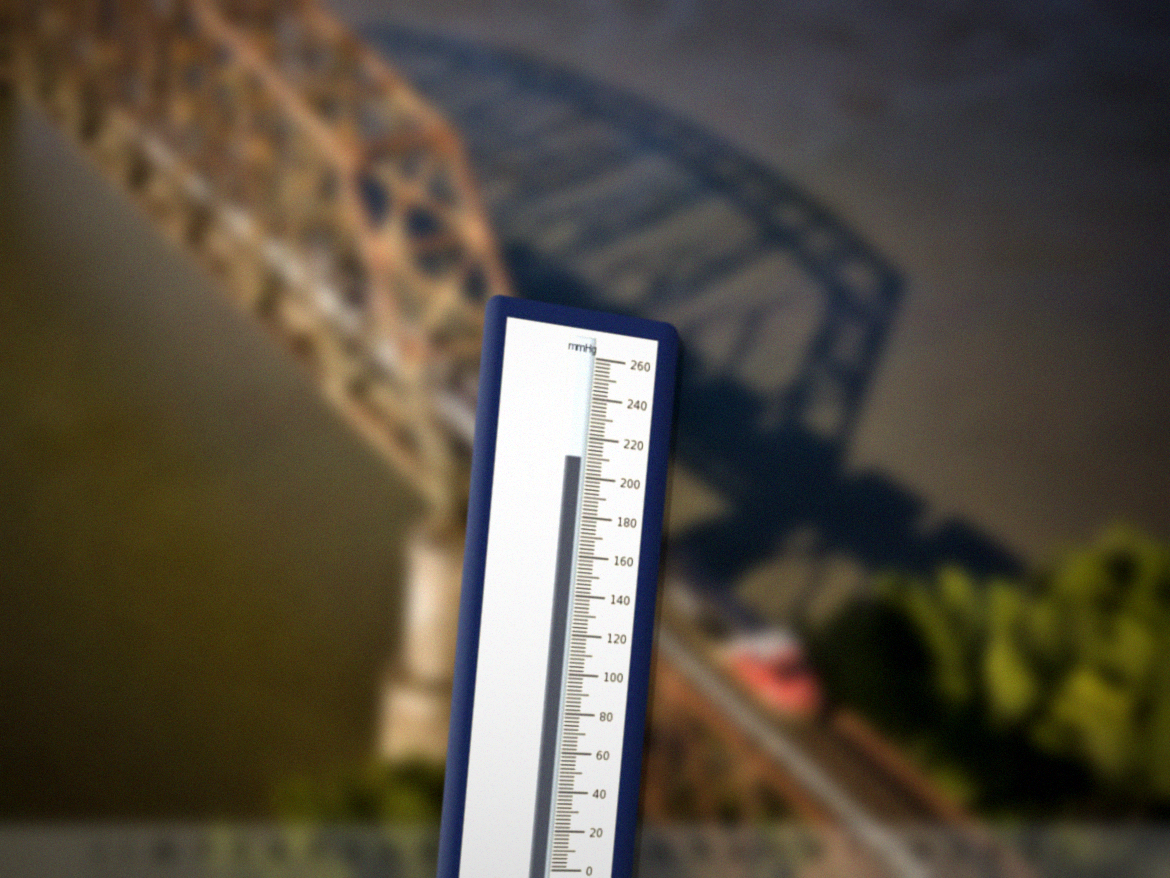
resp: 210,mmHg
